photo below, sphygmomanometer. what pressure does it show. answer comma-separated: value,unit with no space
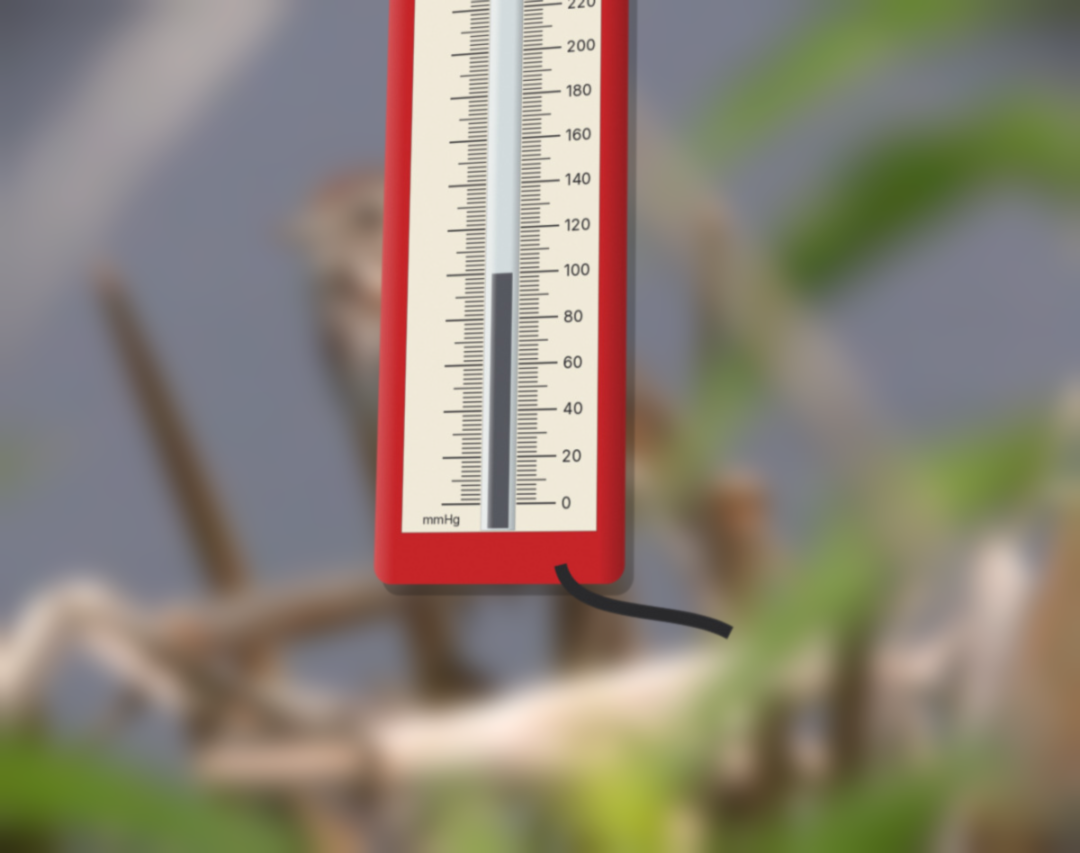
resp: 100,mmHg
